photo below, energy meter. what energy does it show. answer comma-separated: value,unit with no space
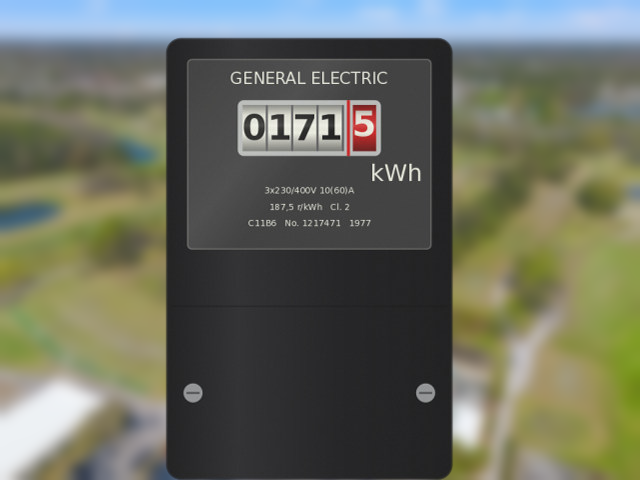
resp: 171.5,kWh
